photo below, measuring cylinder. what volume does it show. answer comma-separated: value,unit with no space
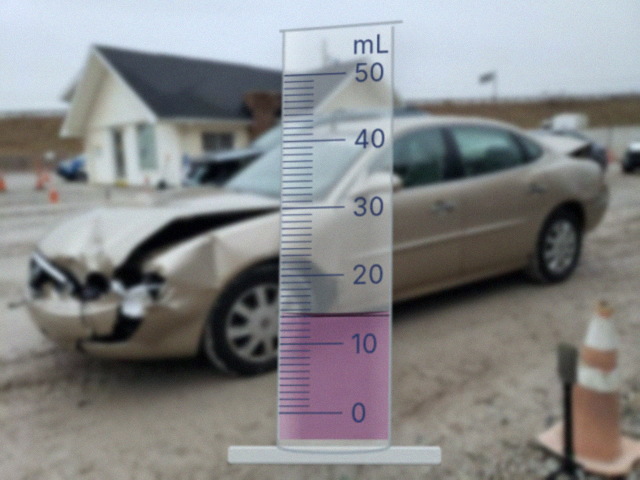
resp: 14,mL
